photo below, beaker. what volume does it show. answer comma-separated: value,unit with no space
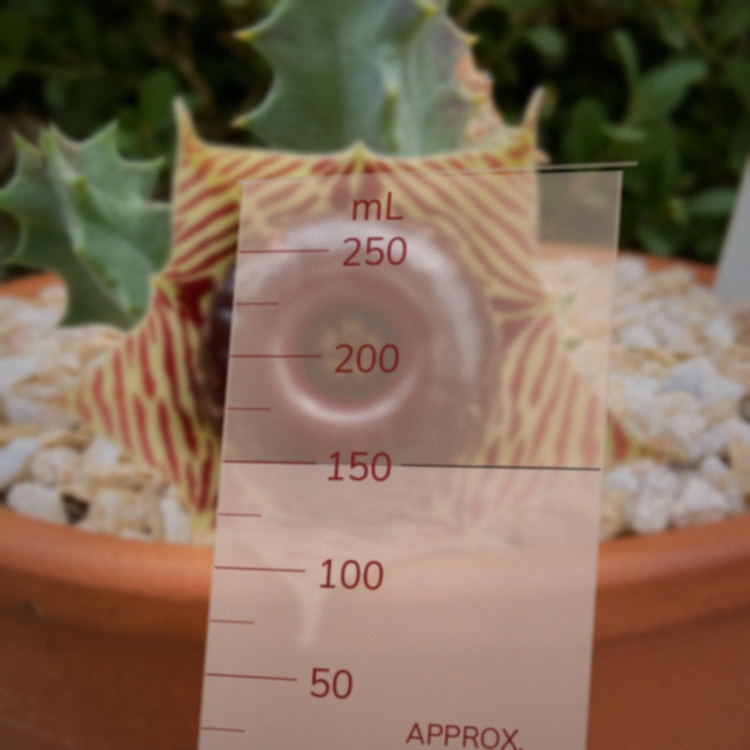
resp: 150,mL
